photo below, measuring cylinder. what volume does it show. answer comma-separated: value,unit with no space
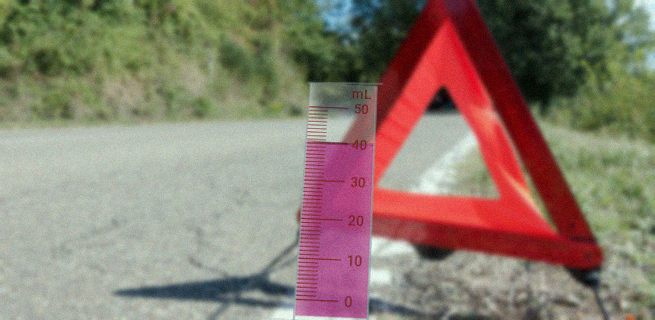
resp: 40,mL
